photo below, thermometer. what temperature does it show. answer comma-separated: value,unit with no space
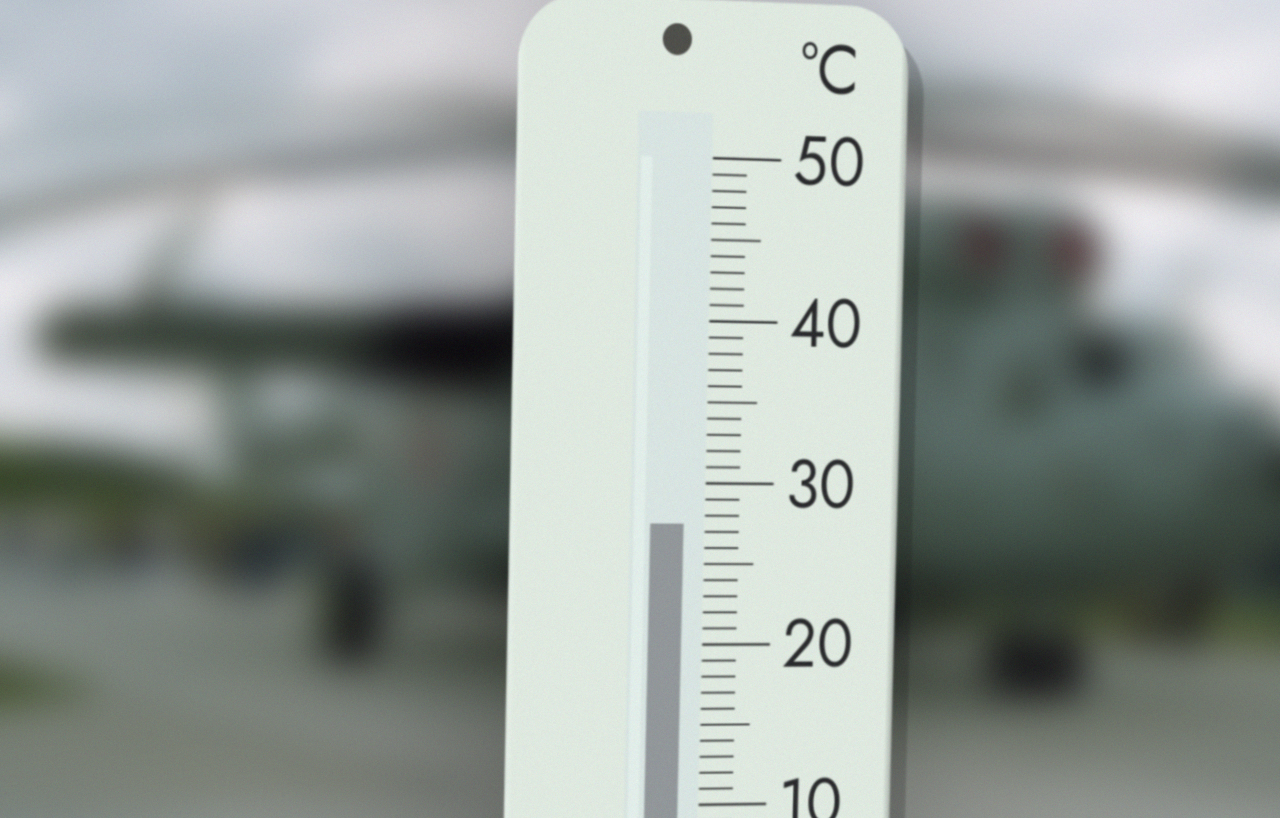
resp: 27.5,°C
